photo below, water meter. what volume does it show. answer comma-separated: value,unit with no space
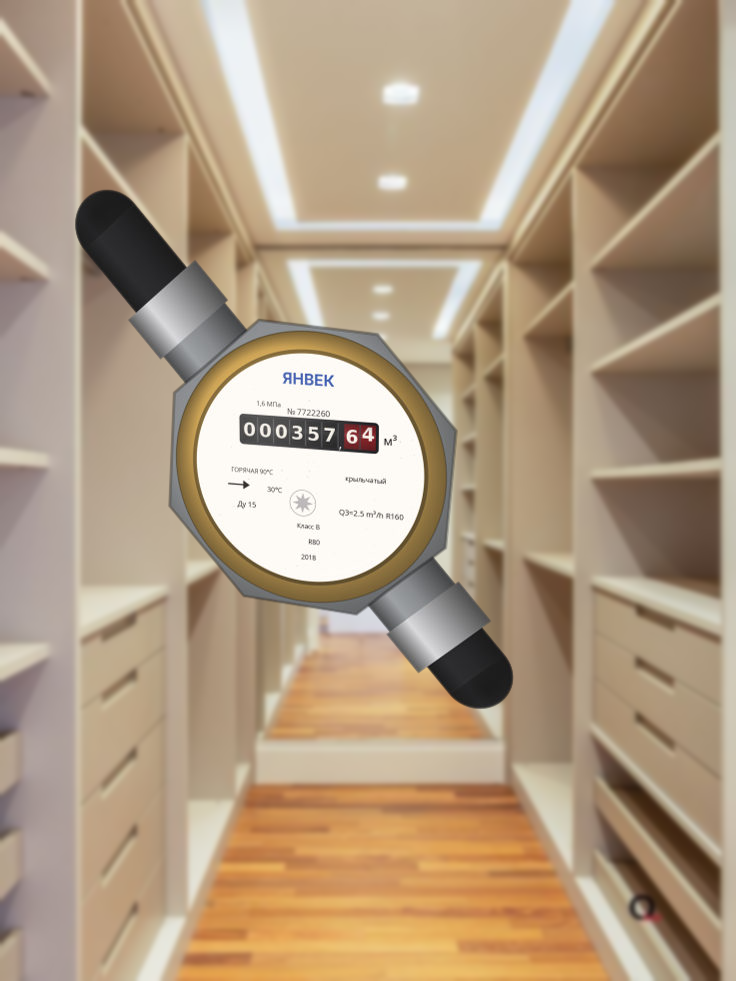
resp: 357.64,m³
